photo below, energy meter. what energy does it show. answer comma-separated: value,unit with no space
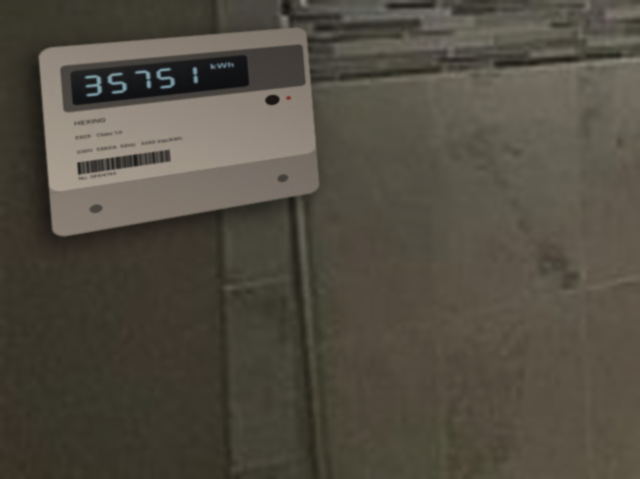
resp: 35751,kWh
